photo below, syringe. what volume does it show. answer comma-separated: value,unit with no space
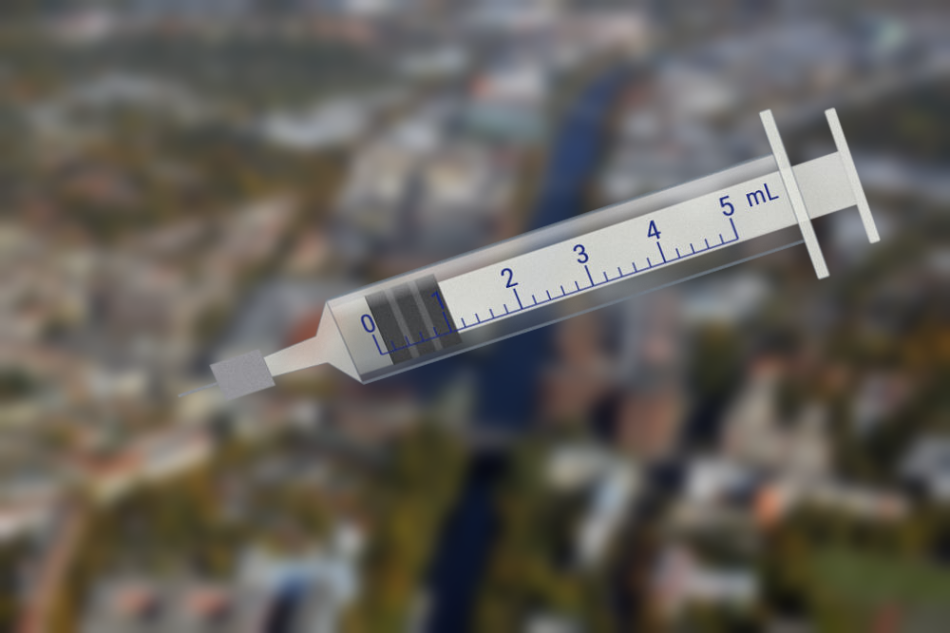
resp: 0.1,mL
